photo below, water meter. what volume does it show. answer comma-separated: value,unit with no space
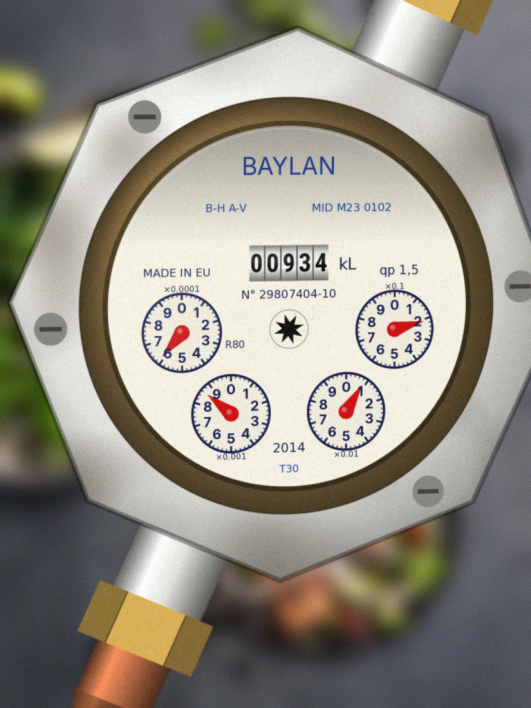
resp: 934.2086,kL
